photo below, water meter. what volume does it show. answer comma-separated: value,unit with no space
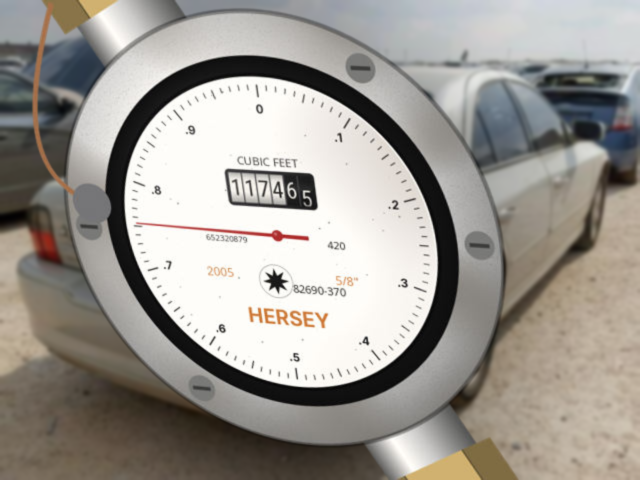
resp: 117464.75,ft³
